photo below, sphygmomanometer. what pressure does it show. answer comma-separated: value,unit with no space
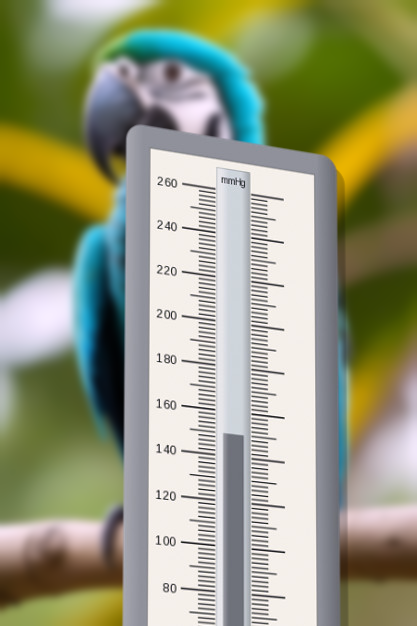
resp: 150,mmHg
